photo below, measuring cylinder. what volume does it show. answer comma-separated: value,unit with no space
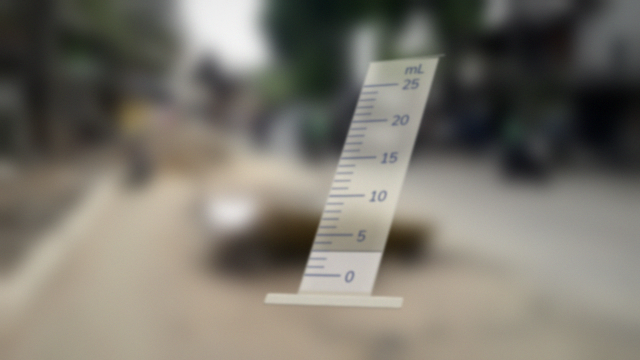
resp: 3,mL
